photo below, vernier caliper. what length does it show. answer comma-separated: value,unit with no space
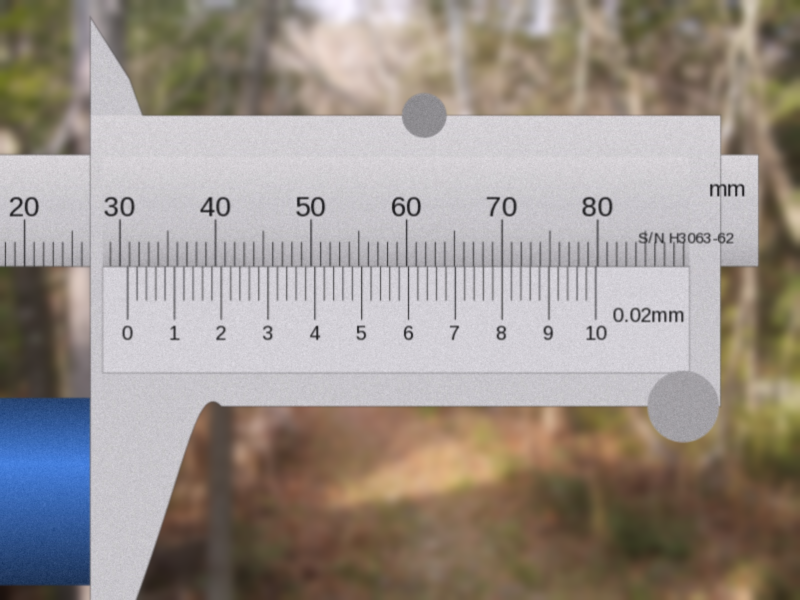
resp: 30.8,mm
